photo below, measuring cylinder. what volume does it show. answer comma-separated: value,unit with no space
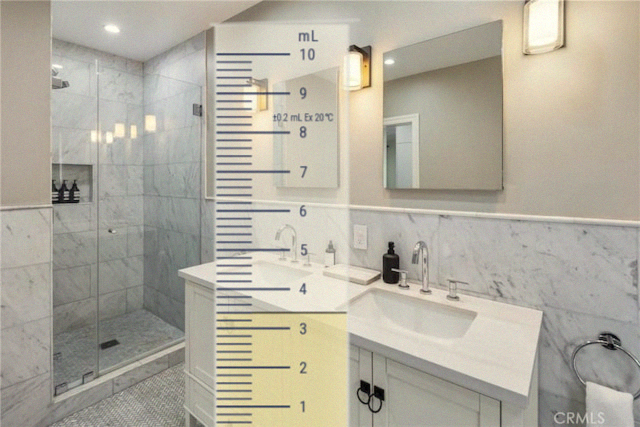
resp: 3.4,mL
